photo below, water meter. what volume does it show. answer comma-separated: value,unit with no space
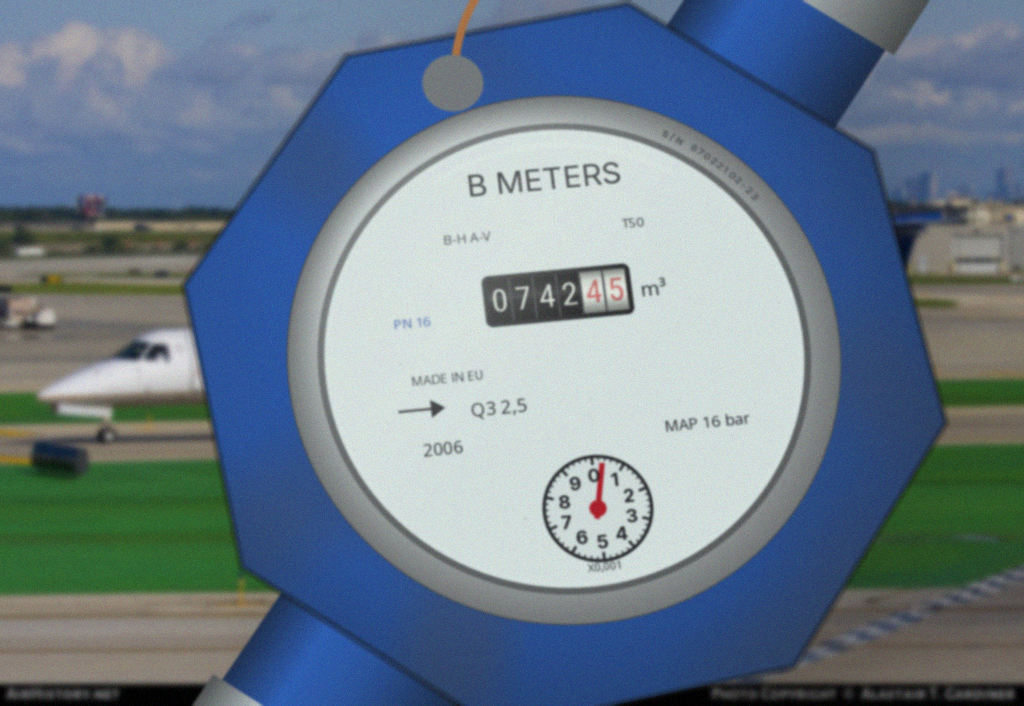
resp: 742.450,m³
